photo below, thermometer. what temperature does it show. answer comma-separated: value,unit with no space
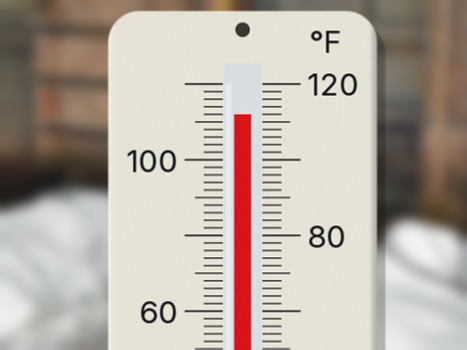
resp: 112,°F
